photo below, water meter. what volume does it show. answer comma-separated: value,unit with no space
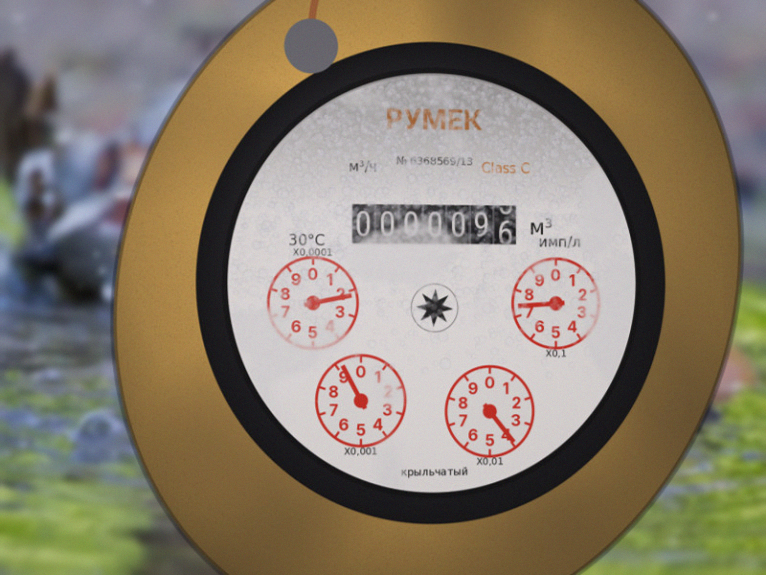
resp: 95.7392,m³
